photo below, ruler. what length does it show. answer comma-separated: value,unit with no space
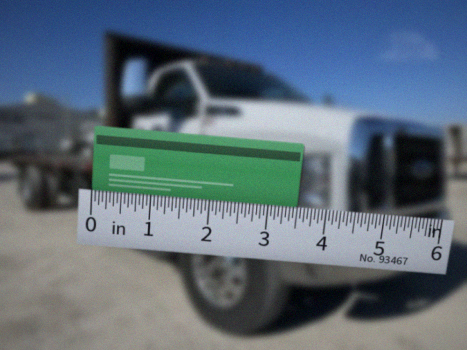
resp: 3.5,in
